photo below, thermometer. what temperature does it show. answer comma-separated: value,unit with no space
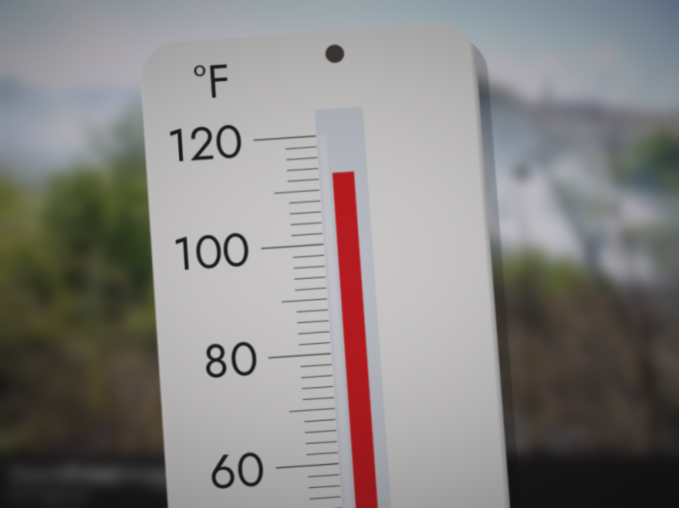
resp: 113,°F
